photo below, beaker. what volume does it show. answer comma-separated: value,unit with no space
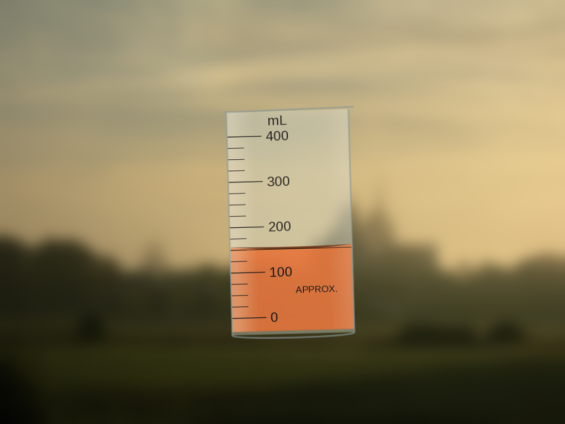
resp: 150,mL
